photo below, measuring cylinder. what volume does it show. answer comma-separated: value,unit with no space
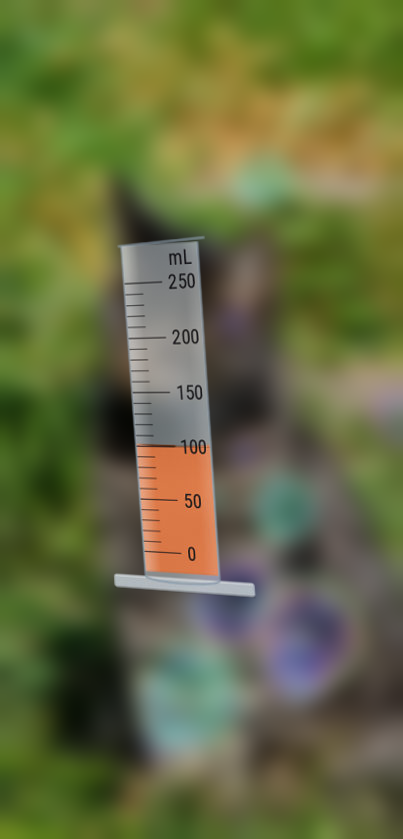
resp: 100,mL
